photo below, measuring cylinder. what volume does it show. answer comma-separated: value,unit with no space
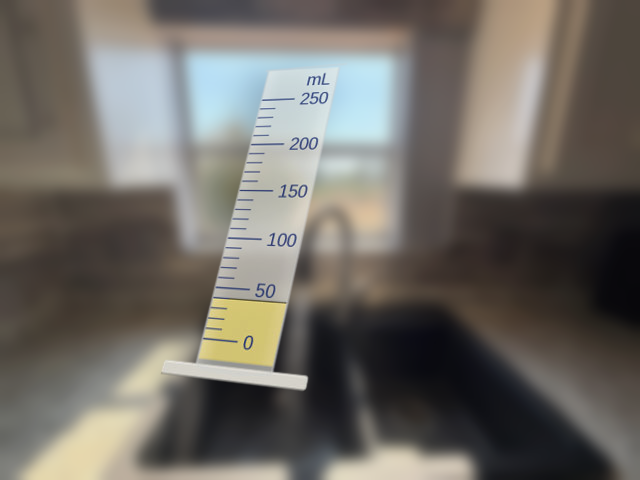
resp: 40,mL
